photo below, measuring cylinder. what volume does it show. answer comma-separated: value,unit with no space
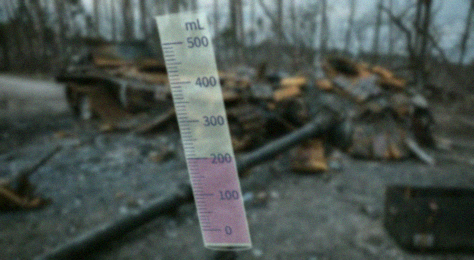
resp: 200,mL
